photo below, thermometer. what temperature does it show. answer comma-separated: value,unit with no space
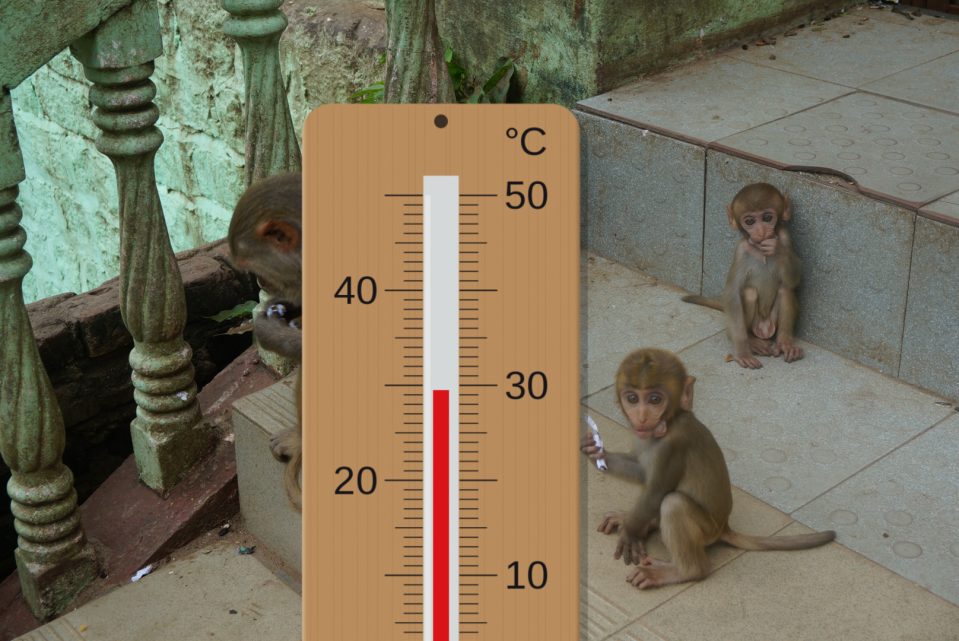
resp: 29.5,°C
